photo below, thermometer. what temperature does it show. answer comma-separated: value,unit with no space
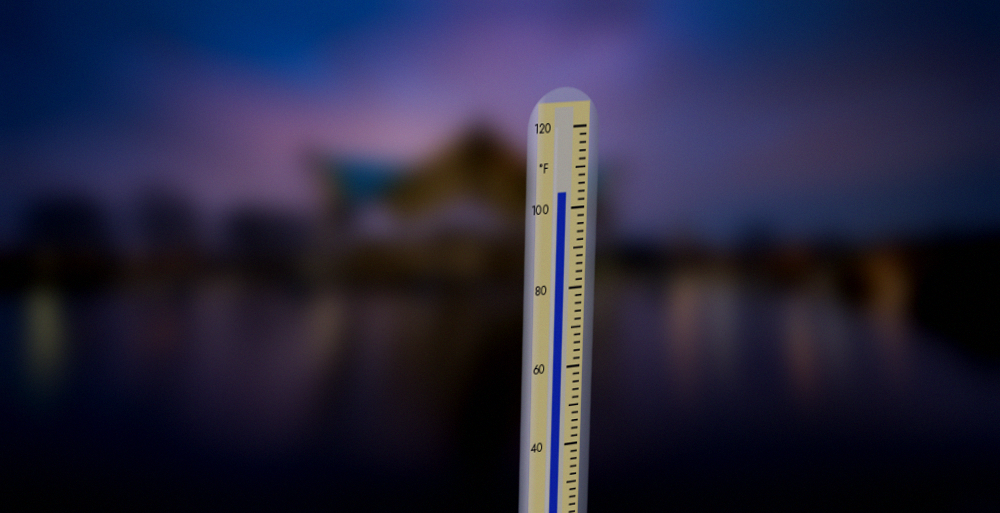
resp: 104,°F
